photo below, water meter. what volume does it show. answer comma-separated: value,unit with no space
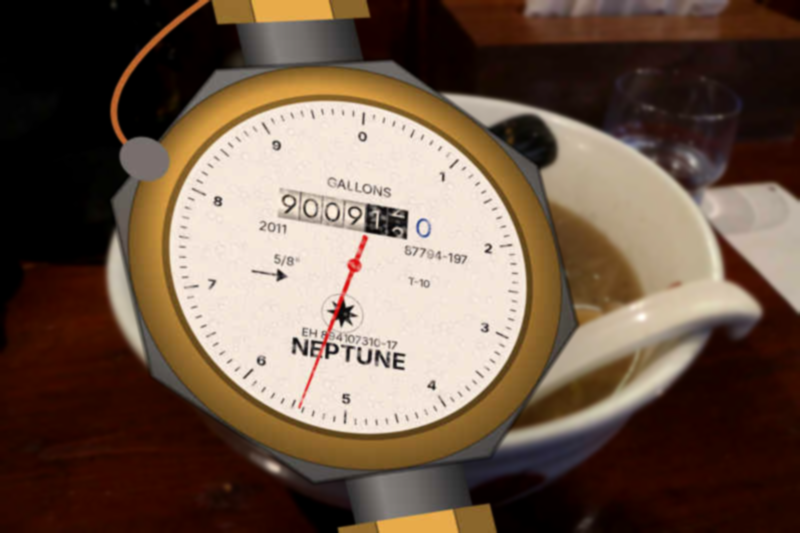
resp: 9009125.4,gal
